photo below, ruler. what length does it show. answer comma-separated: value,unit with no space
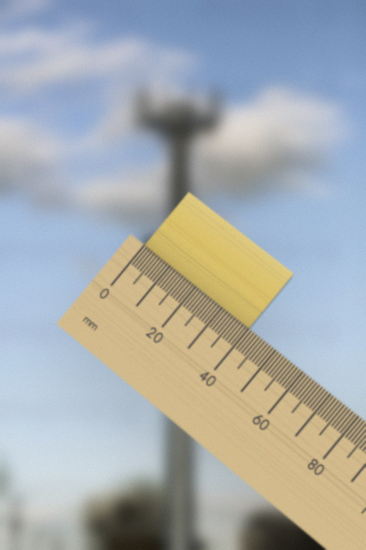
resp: 40,mm
